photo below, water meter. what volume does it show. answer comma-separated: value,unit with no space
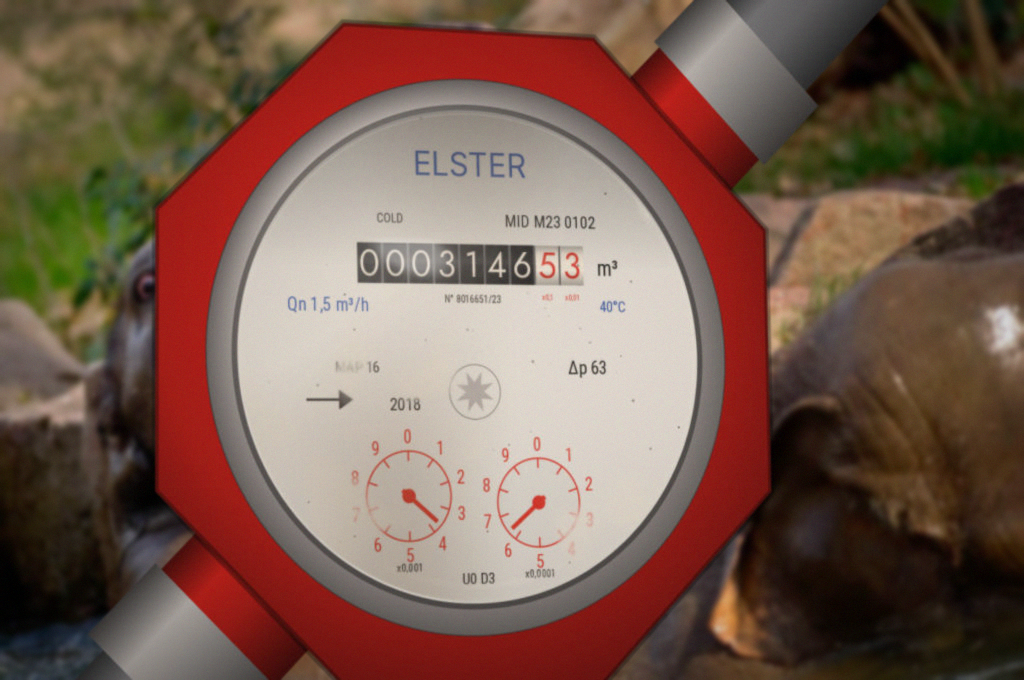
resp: 3146.5336,m³
